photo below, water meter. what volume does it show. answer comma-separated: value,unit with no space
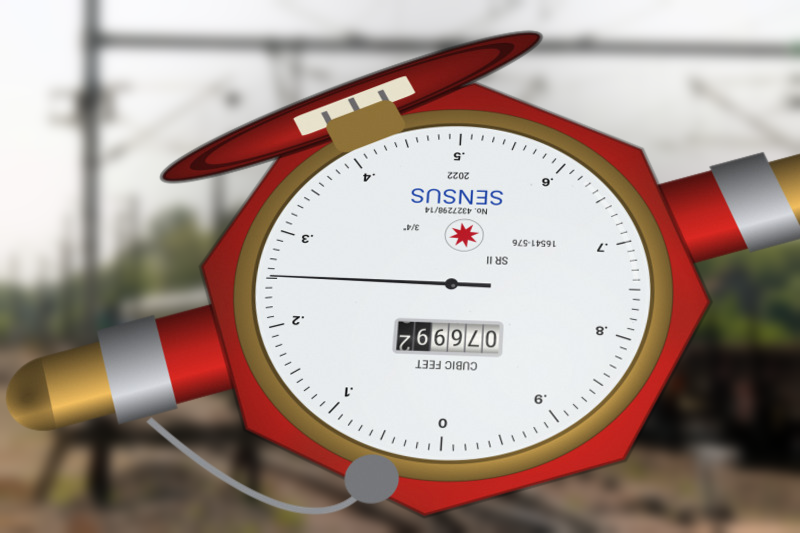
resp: 76992.25,ft³
